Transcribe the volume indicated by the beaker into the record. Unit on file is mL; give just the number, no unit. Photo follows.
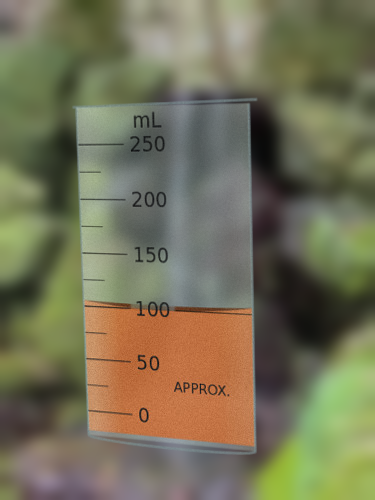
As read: 100
